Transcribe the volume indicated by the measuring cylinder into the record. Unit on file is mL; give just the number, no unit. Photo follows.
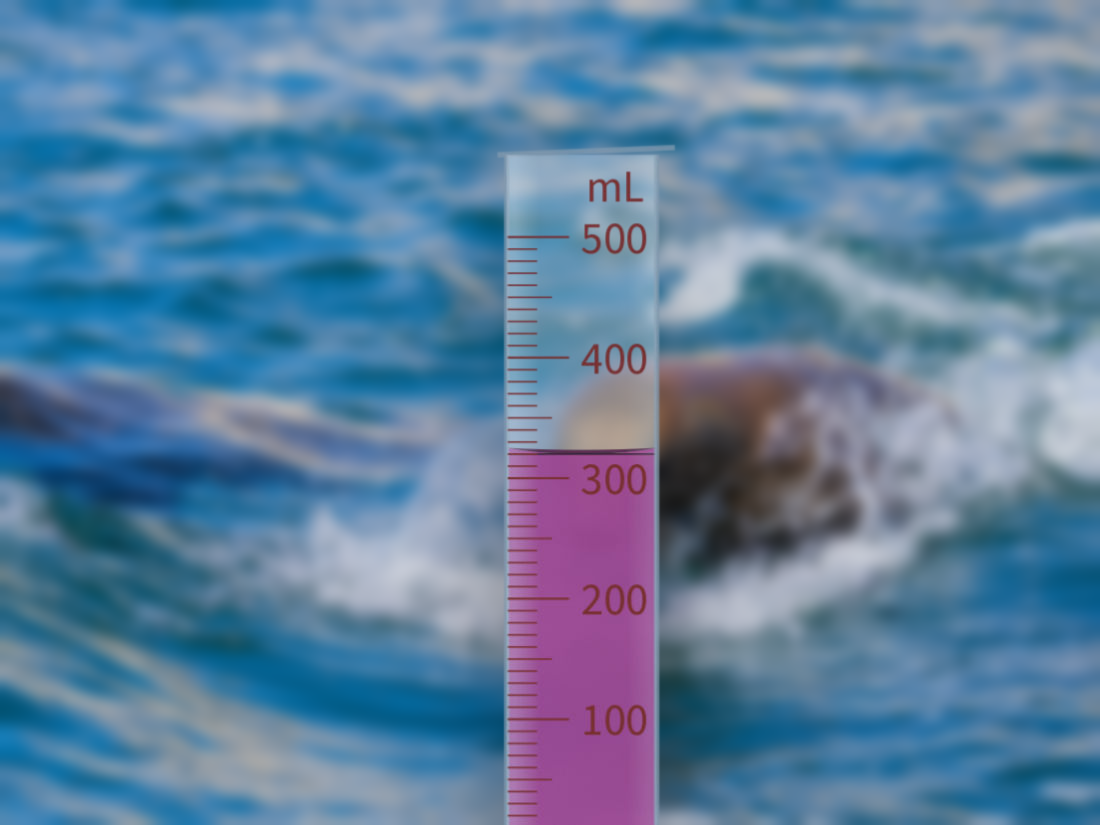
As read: 320
